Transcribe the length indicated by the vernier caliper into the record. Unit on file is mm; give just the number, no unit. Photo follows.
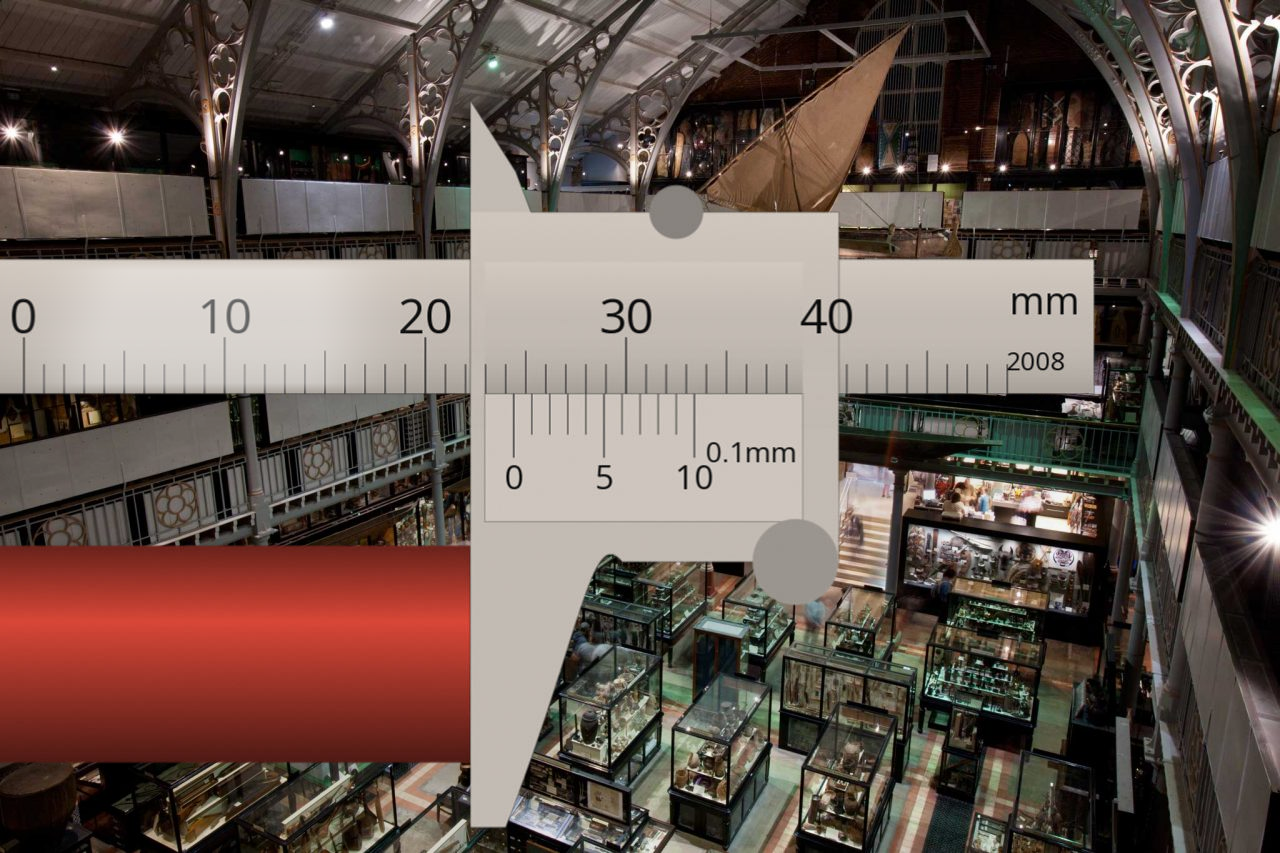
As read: 24.4
